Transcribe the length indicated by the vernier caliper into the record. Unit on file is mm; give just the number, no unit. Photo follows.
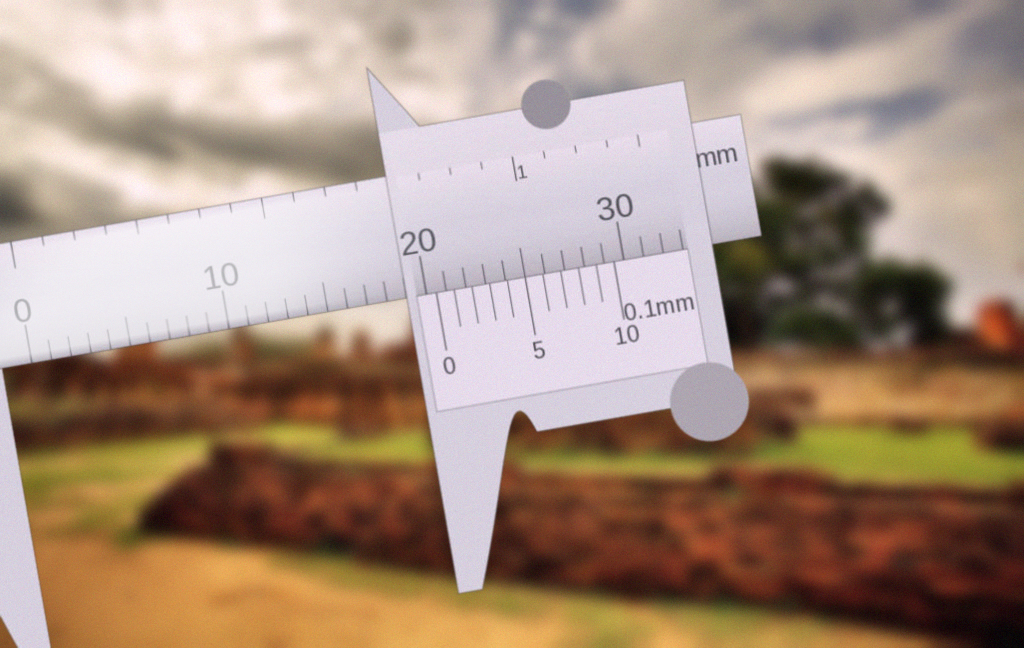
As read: 20.5
